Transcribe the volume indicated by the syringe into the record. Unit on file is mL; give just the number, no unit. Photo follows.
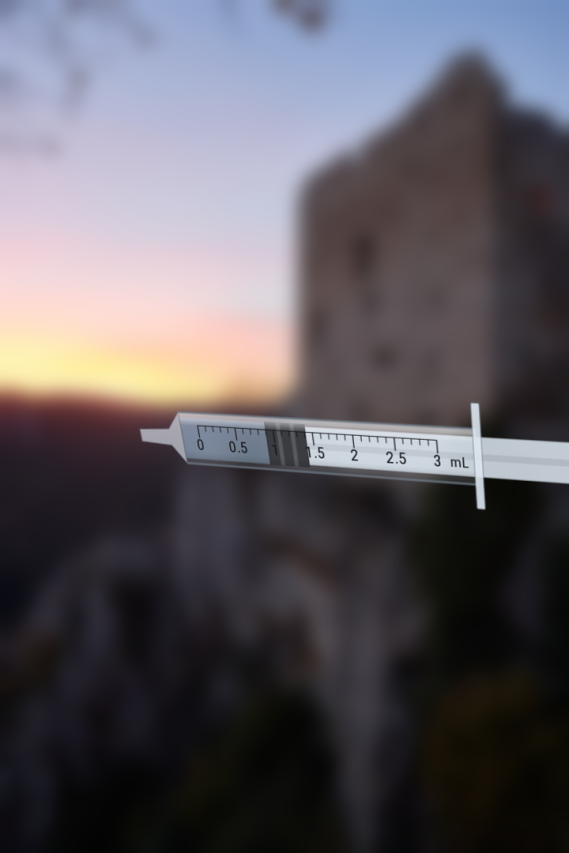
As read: 0.9
